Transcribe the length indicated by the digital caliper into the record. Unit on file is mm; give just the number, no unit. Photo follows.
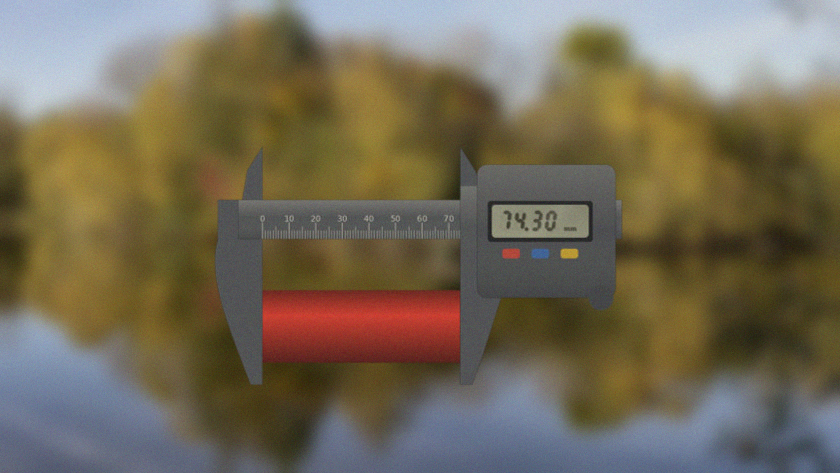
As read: 74.30
